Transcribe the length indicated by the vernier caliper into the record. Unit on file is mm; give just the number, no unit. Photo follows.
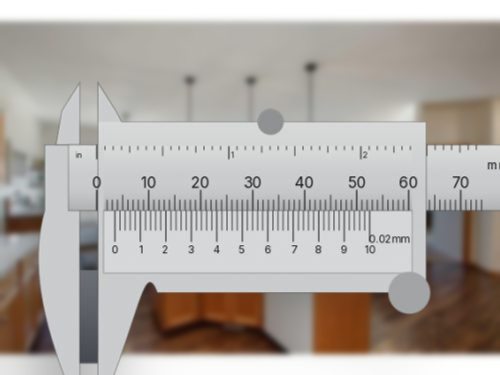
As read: 3.5
